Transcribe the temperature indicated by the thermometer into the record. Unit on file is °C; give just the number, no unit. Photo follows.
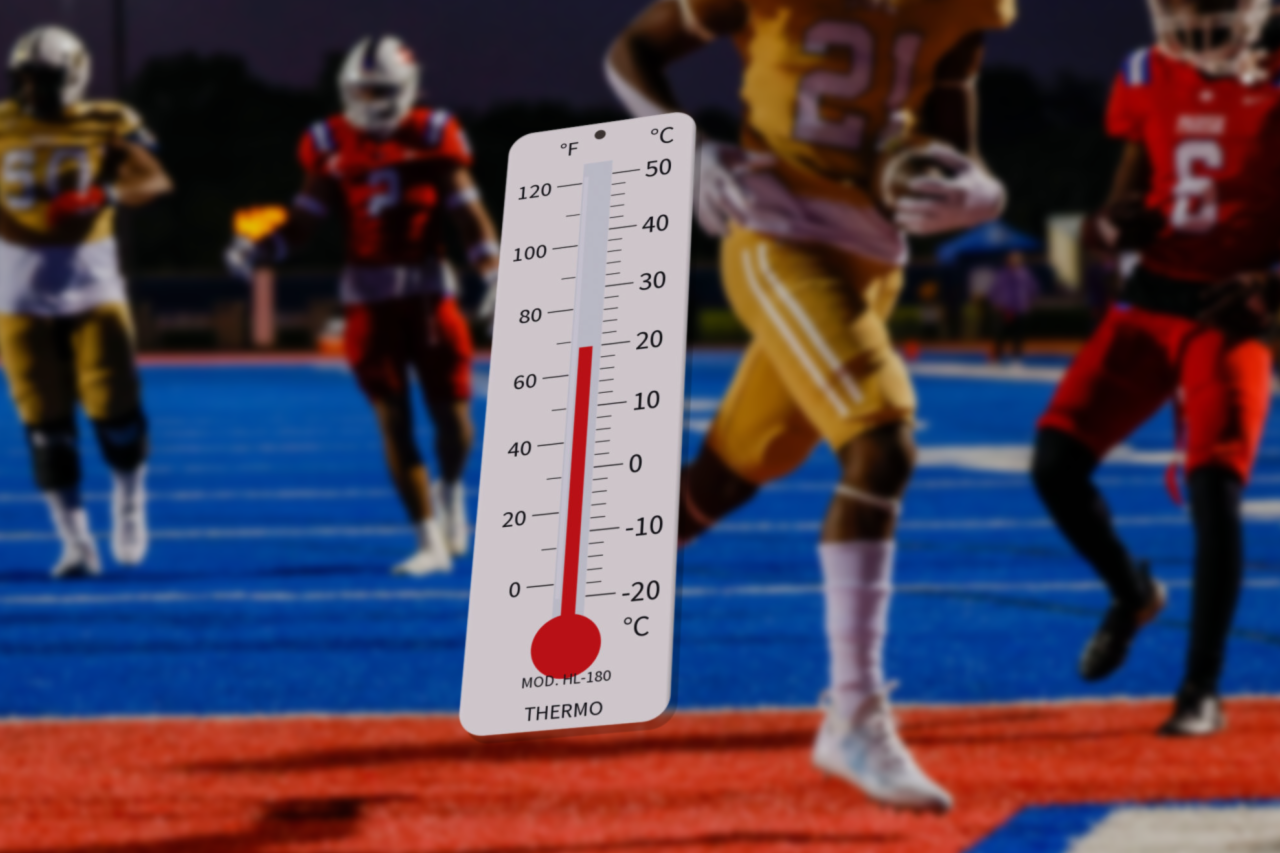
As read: 20
